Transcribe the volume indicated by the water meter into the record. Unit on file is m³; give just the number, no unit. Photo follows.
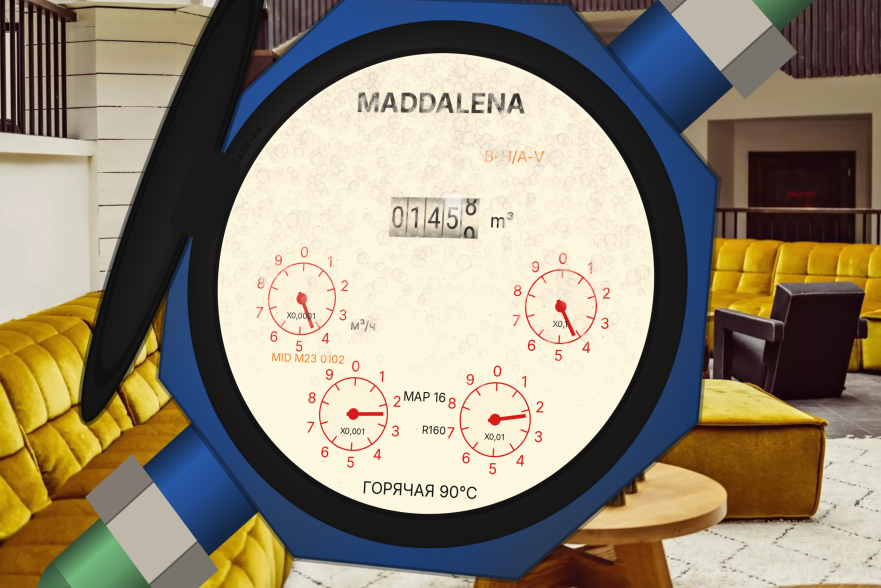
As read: 1458.4224
